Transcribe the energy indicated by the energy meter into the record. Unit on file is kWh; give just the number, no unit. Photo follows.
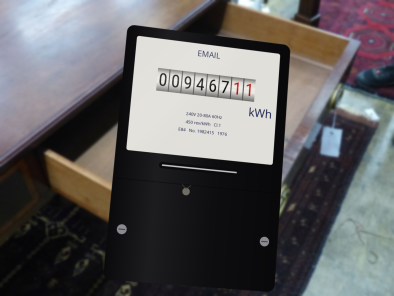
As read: 9467.11
